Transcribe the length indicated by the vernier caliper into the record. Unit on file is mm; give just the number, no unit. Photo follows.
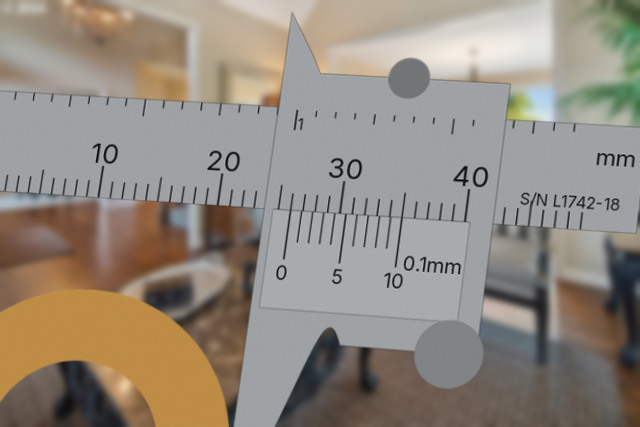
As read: 26.0
